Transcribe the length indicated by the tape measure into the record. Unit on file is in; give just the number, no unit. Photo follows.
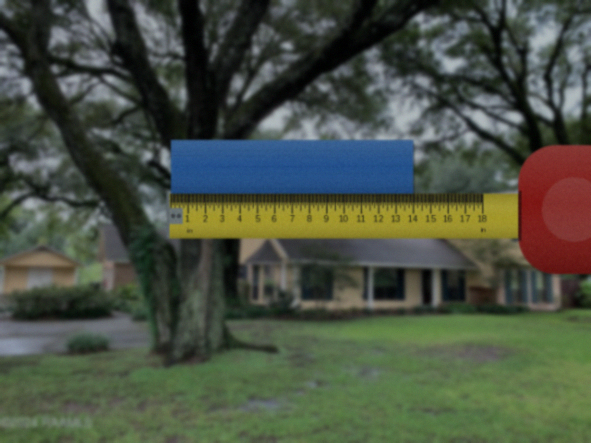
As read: 14
